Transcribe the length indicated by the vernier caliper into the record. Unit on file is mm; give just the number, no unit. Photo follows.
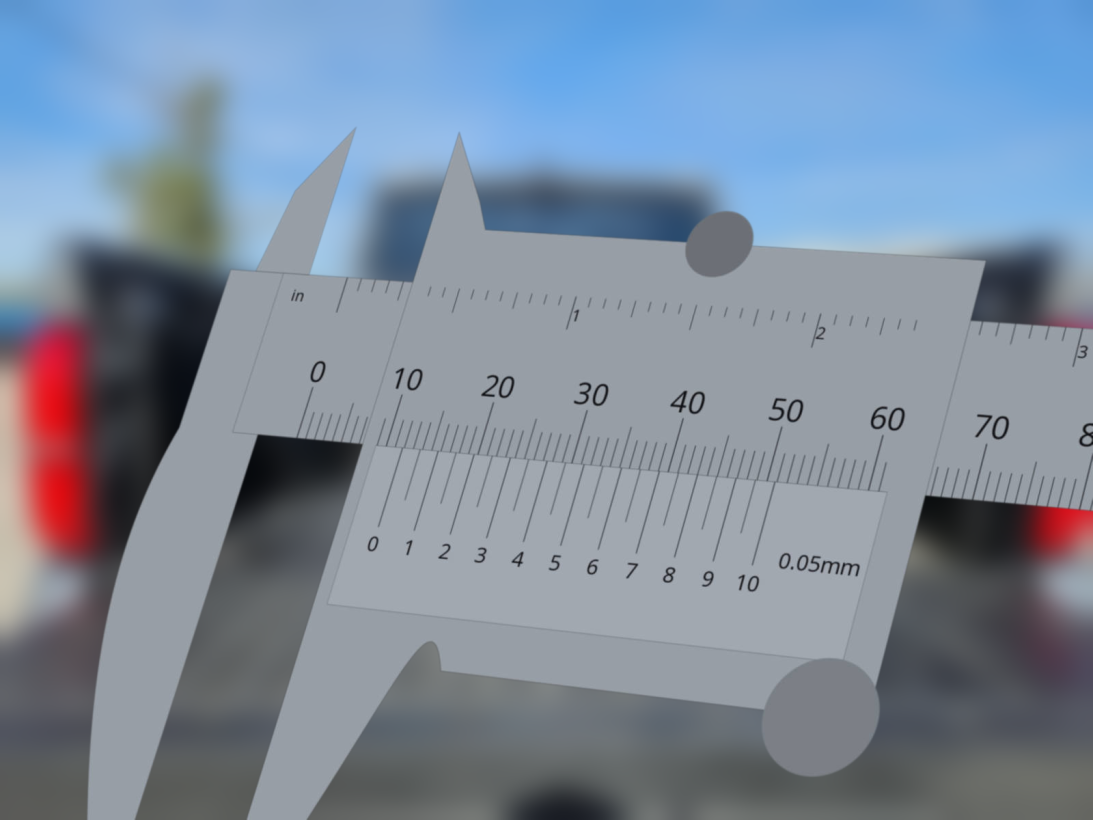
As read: 11.8
